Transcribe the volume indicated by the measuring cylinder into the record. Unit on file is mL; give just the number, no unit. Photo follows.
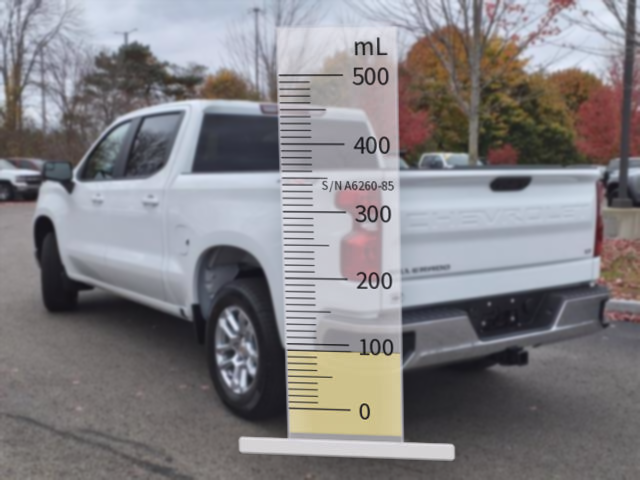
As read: 90
